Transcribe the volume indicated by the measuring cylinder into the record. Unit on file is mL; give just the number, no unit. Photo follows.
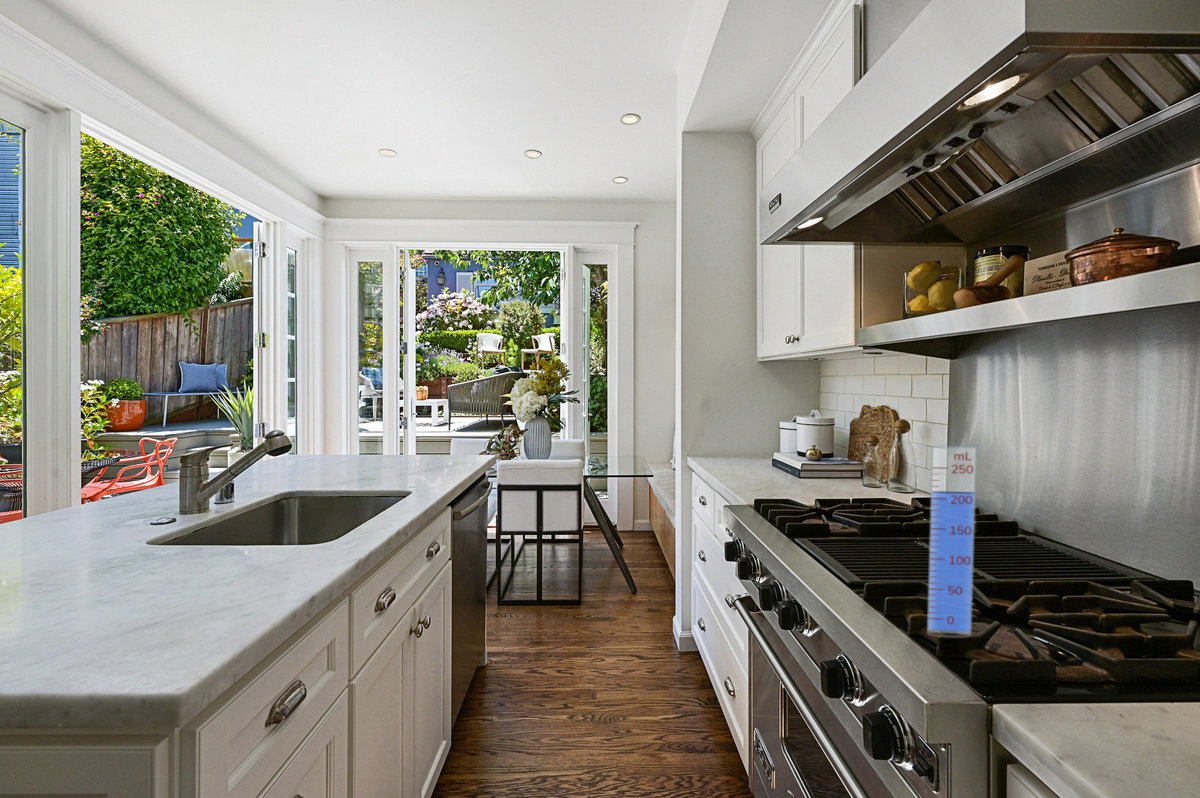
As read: 210
